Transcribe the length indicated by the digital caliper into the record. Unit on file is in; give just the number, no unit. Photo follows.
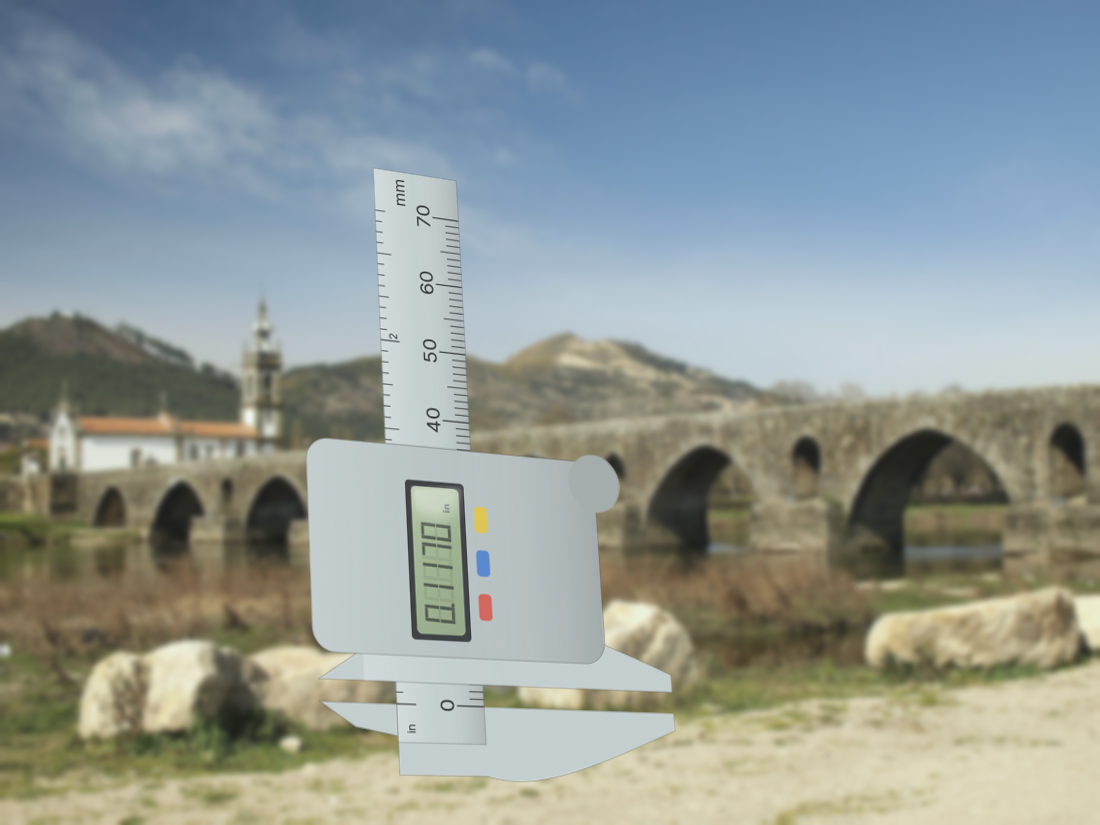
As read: 0.1170
